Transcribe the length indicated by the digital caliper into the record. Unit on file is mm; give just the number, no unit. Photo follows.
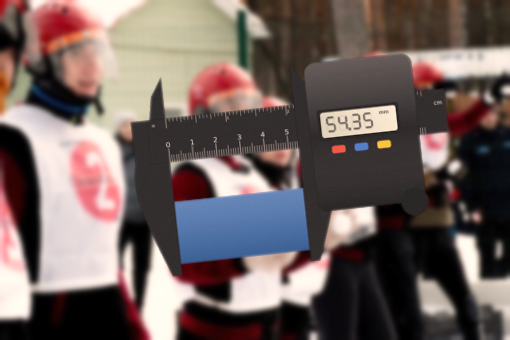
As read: 54.35
